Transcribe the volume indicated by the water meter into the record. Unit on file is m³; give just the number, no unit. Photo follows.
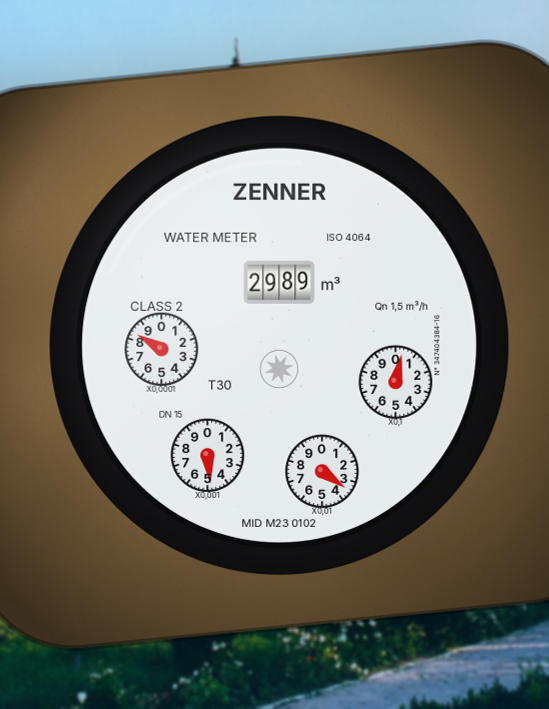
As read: 2989.0348
